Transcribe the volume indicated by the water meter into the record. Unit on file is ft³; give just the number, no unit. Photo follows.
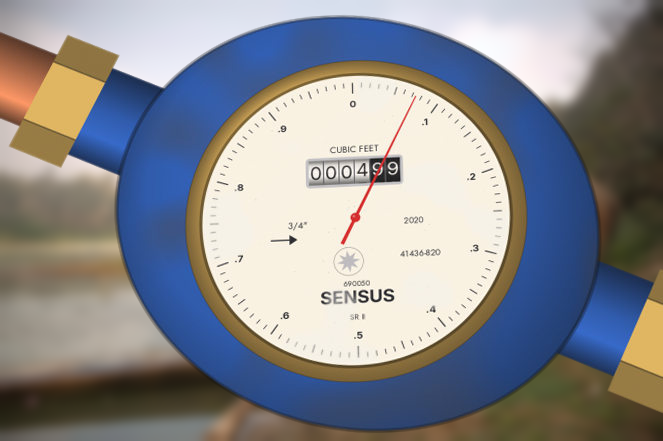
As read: 499.07
